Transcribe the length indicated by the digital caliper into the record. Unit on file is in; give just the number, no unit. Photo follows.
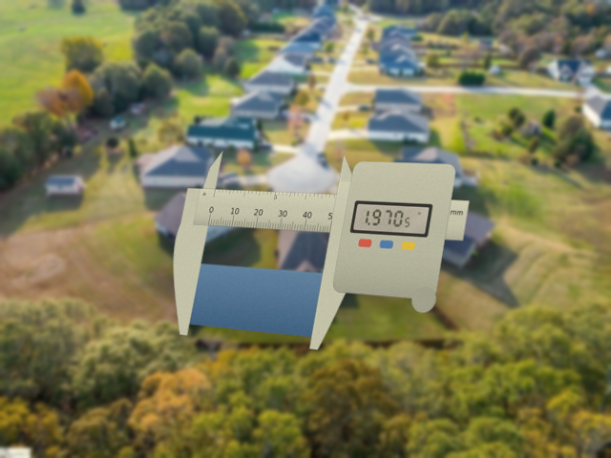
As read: 1.9705
